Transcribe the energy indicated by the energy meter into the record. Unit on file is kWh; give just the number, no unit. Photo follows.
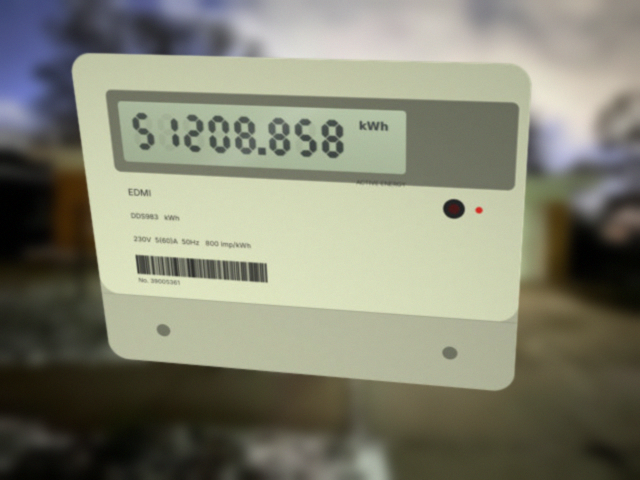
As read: 51208.858
